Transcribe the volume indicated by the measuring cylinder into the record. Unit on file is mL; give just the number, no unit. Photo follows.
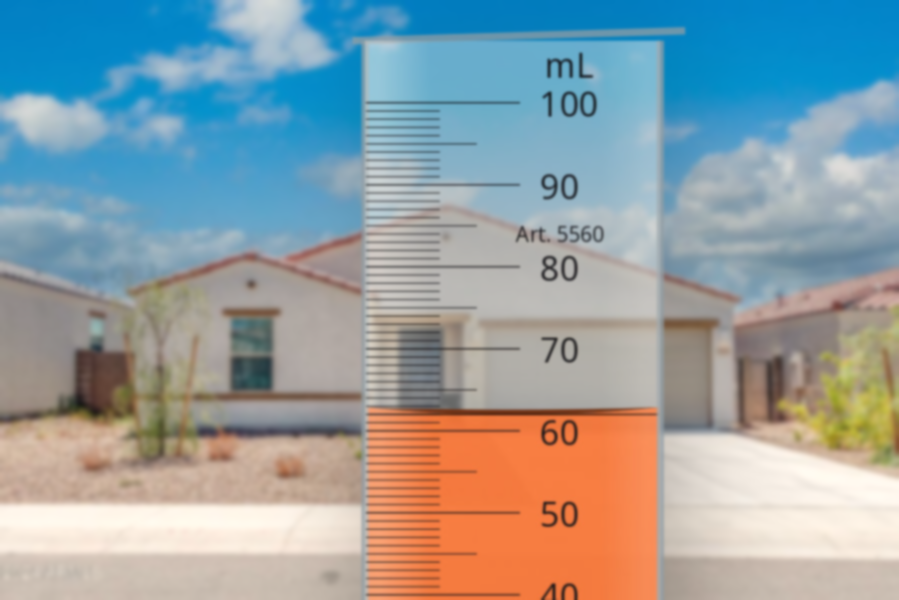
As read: 62
